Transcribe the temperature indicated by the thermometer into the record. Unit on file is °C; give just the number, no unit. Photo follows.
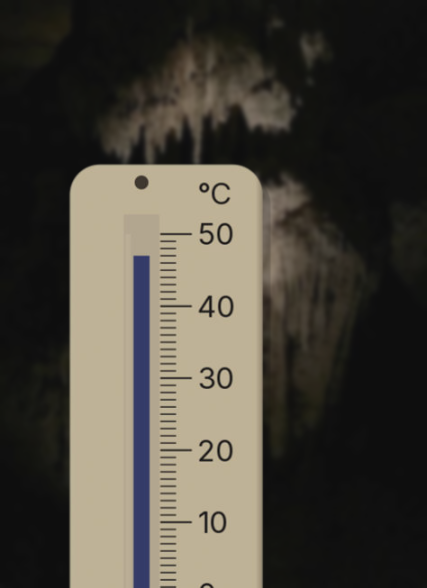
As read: 47
